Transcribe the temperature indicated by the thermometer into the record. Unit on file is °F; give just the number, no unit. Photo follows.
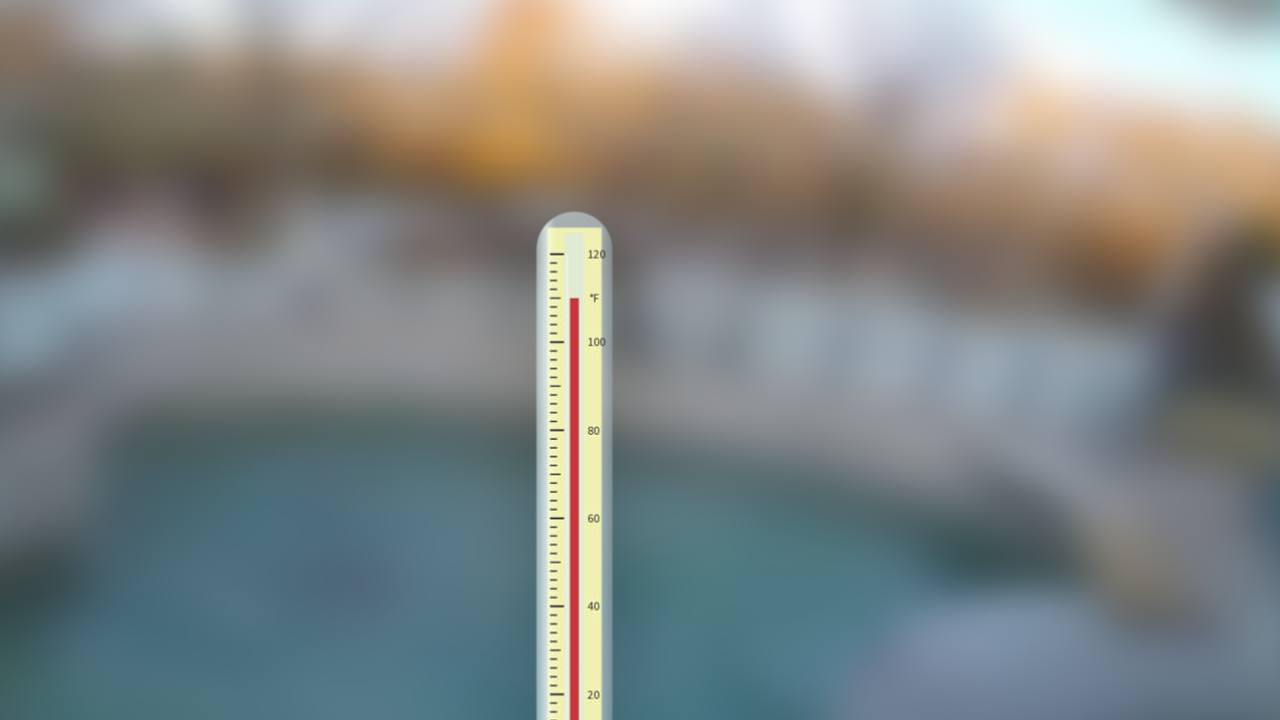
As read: 110
